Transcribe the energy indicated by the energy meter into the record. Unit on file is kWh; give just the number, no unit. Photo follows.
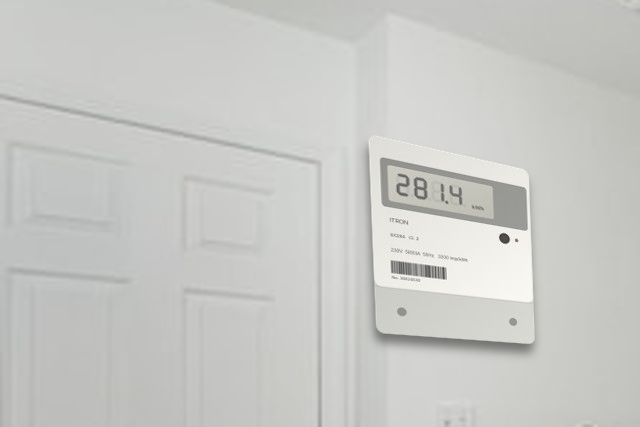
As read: 281.4
